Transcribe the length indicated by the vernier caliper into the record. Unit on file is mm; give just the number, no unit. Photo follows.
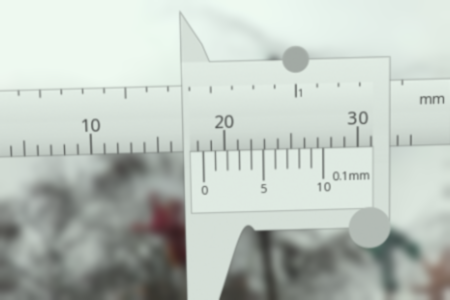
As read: 18.4
